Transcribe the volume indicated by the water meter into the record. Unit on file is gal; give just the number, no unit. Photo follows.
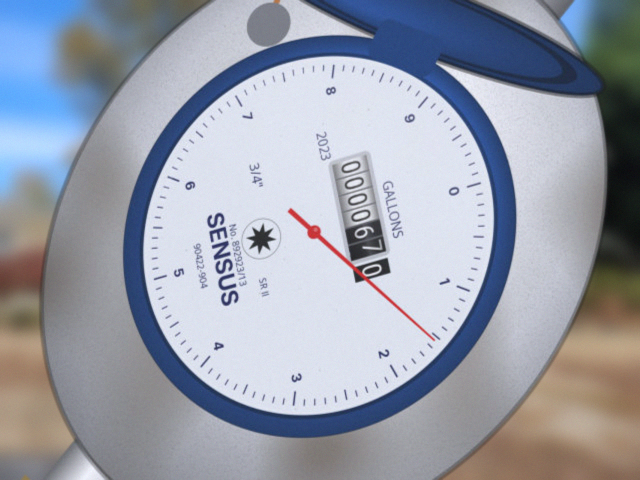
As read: 671.5
